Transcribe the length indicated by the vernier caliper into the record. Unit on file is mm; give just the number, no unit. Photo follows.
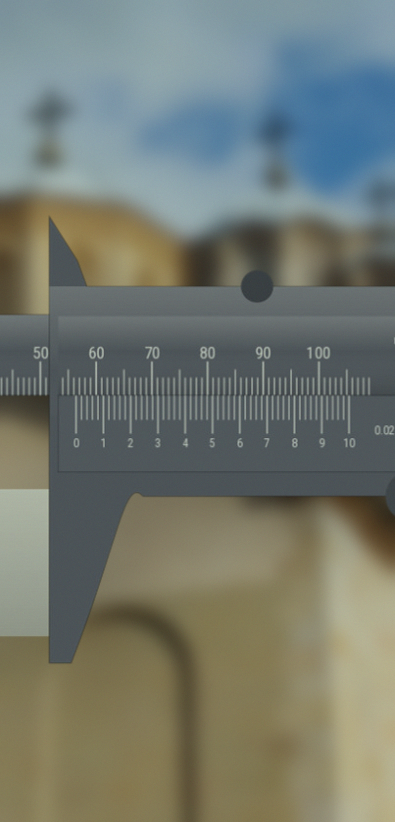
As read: 56.4
